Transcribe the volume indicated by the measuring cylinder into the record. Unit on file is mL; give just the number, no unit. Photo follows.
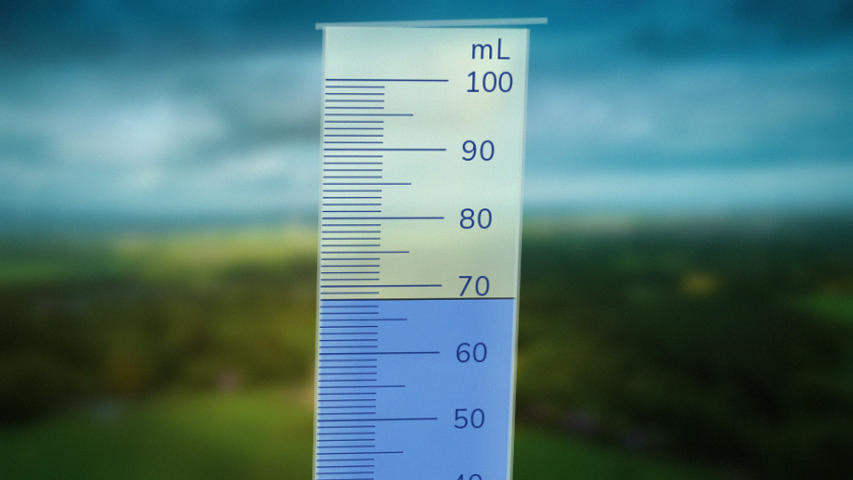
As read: 68
